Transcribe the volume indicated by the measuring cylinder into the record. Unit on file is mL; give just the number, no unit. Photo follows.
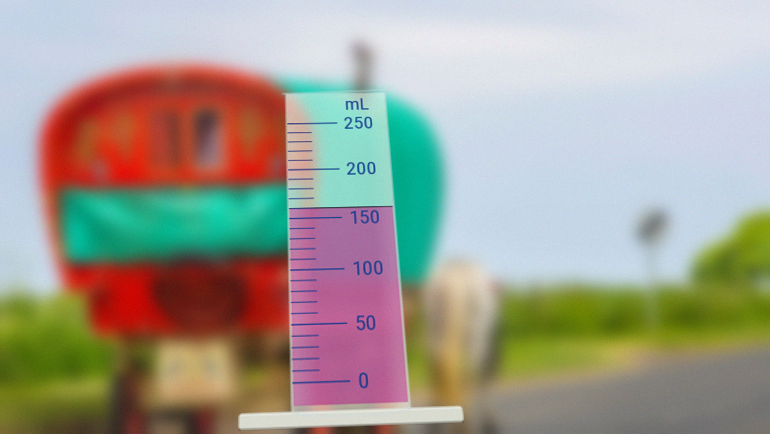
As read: 160
